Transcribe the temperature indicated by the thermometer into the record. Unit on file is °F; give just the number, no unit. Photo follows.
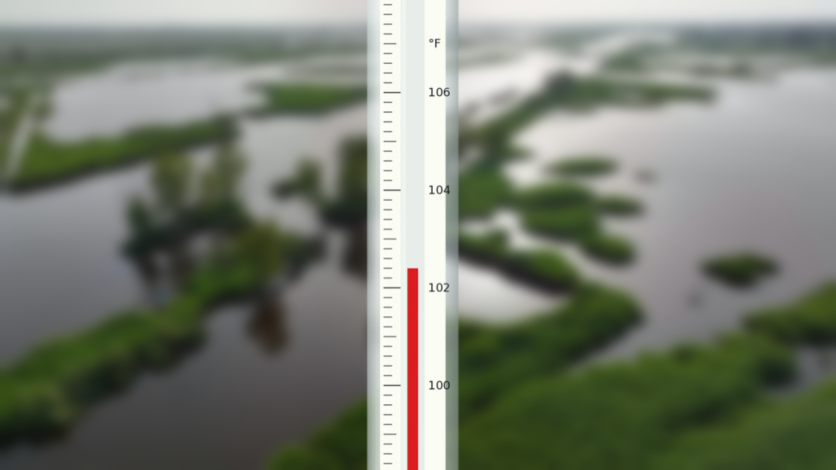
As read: 102.4
